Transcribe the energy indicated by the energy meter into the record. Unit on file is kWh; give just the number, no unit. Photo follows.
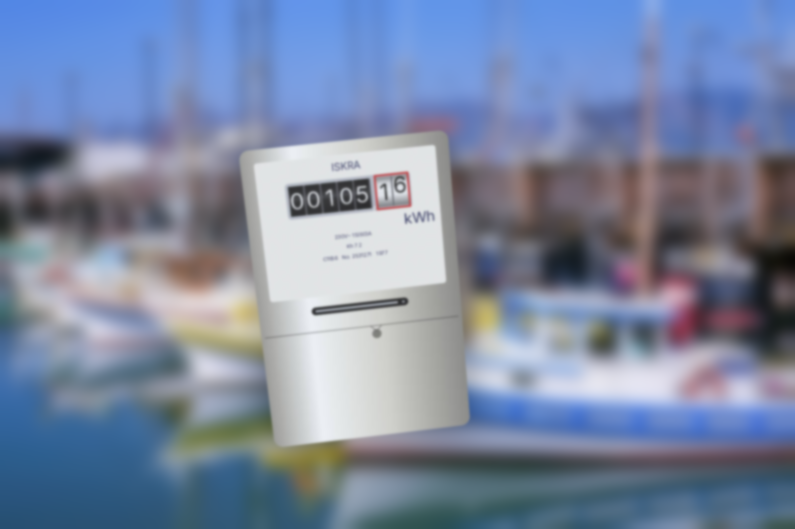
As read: 105.16
